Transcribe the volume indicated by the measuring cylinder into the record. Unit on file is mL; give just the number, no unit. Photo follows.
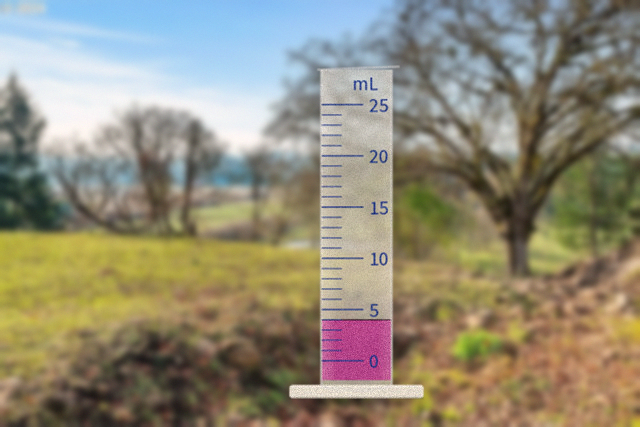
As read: 4
